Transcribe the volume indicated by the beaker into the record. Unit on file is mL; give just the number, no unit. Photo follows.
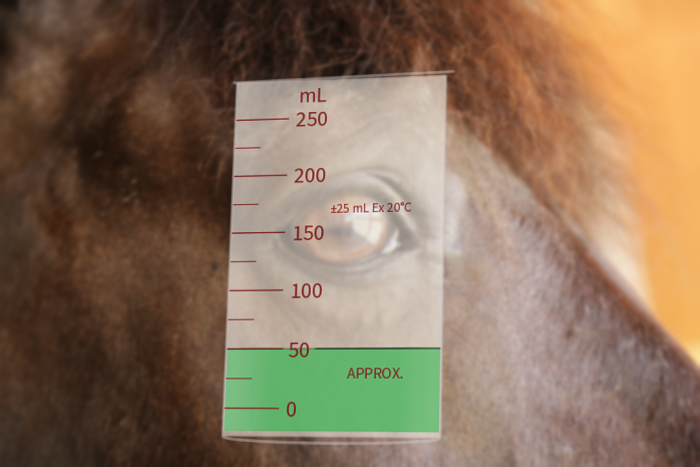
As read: 50
